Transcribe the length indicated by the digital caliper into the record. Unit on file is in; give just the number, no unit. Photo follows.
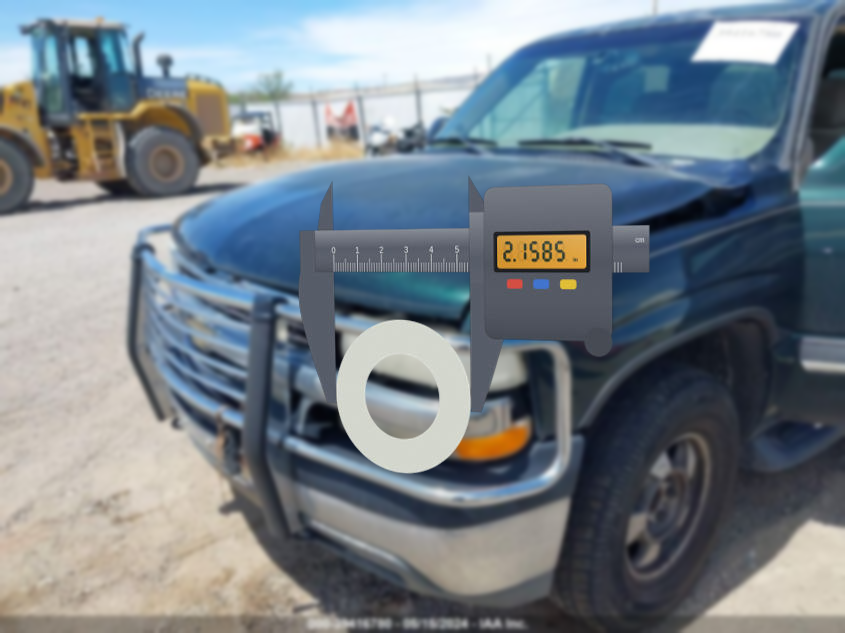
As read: 2.1585
